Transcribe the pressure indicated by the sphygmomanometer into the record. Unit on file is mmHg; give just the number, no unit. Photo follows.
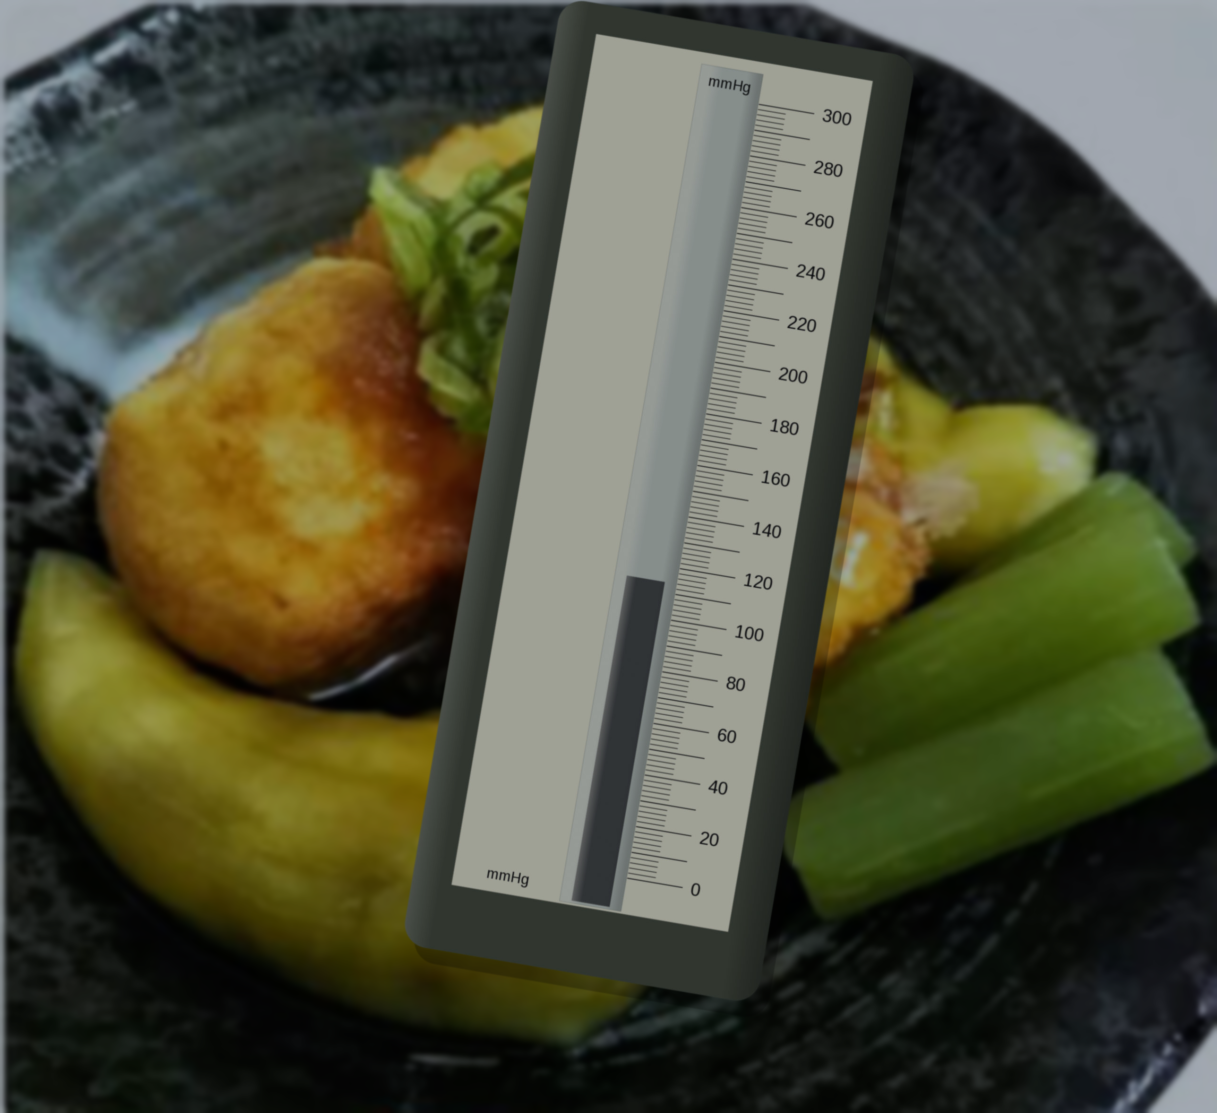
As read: 114
